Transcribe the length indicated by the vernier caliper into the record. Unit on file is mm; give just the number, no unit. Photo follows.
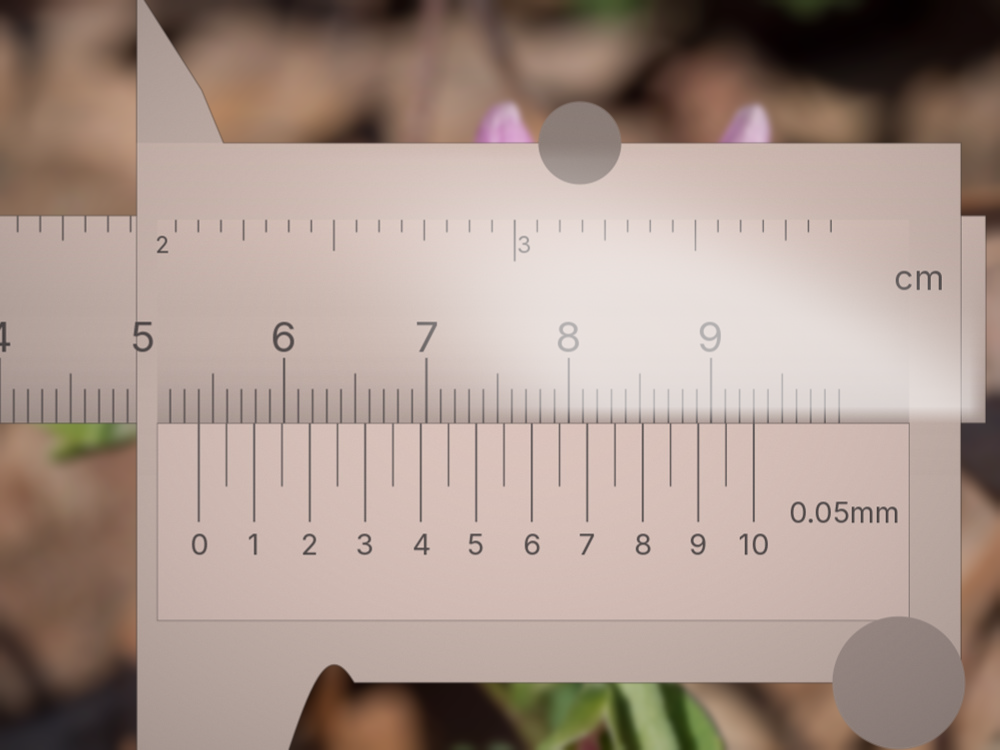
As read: 54.0
